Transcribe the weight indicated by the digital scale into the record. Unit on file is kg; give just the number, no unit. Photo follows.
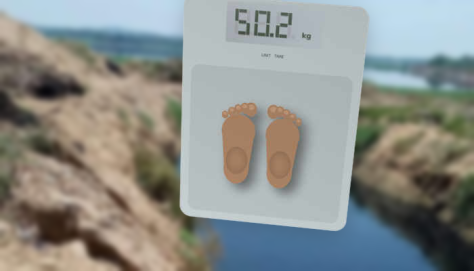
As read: 50.2
